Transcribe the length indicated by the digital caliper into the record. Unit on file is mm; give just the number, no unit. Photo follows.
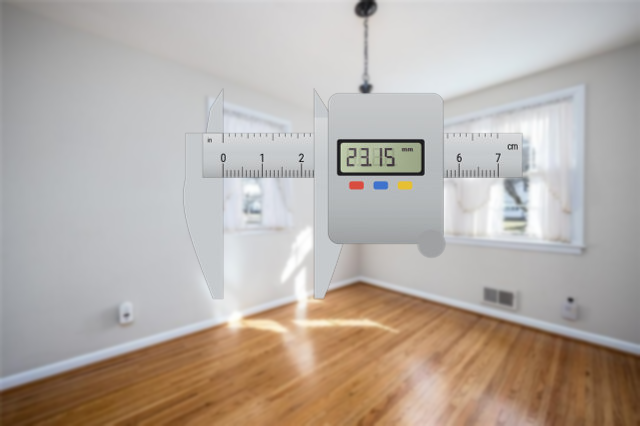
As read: 23.15
